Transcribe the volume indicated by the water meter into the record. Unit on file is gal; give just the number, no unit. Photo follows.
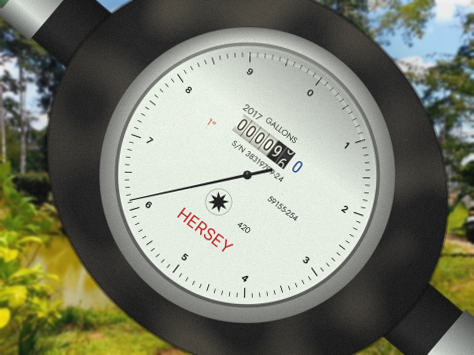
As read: 956.1
